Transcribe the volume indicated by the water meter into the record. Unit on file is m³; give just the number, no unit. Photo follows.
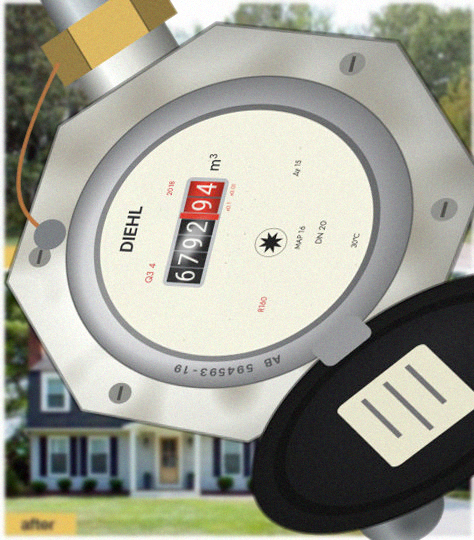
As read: 6792.94
